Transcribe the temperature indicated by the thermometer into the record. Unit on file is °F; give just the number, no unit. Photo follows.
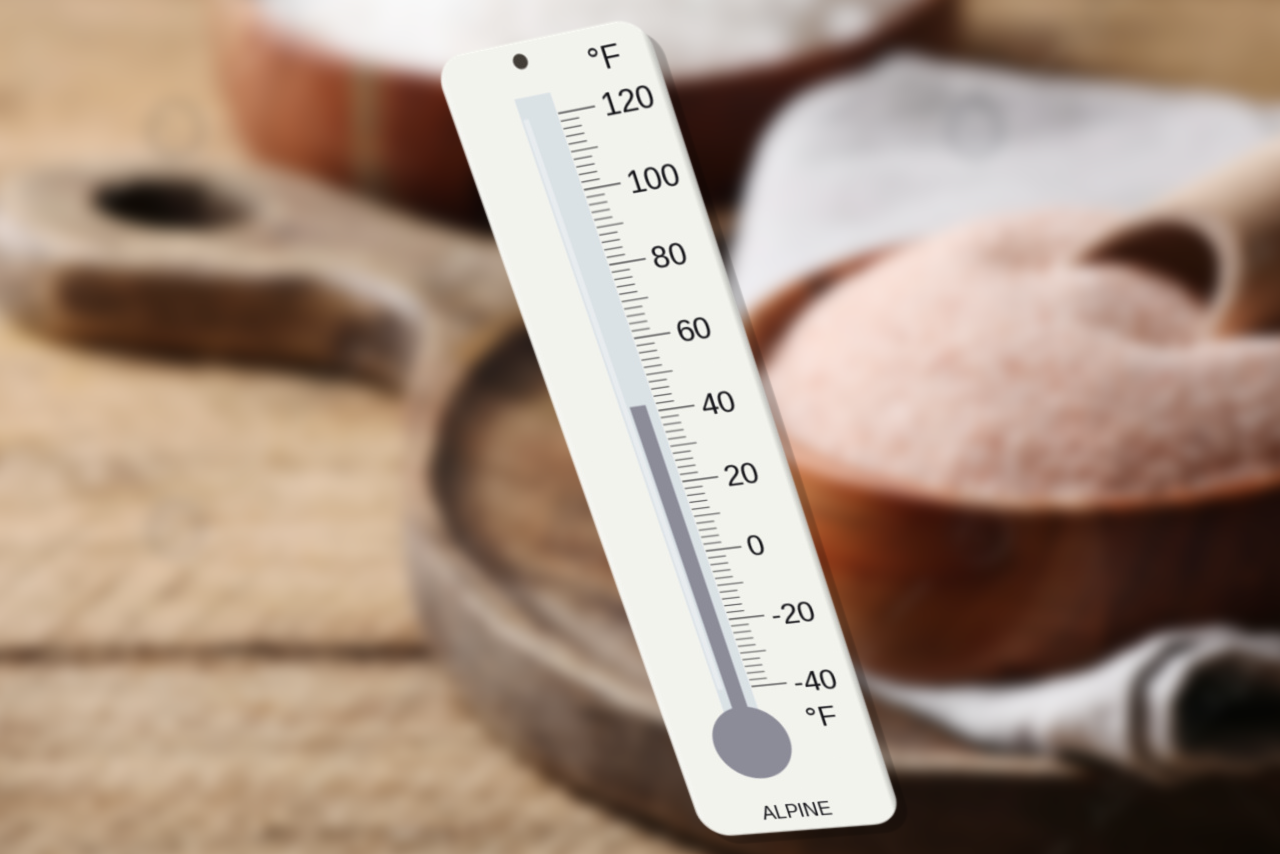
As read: 42
